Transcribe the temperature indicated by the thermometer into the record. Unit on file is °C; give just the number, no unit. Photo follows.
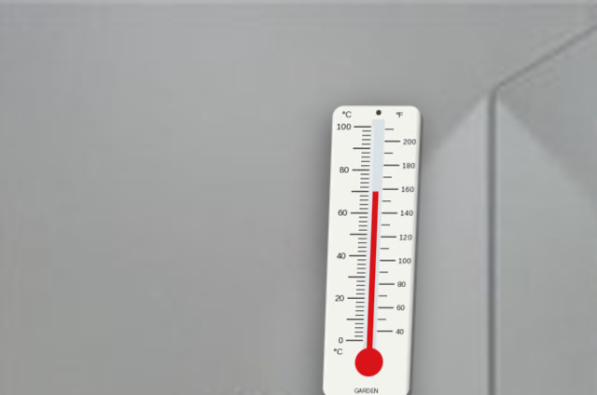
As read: 70
